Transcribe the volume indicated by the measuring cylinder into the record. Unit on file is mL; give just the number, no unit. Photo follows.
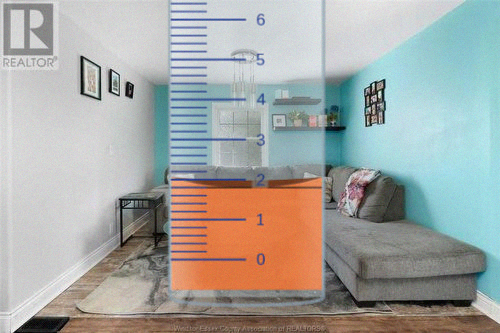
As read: 1.8
